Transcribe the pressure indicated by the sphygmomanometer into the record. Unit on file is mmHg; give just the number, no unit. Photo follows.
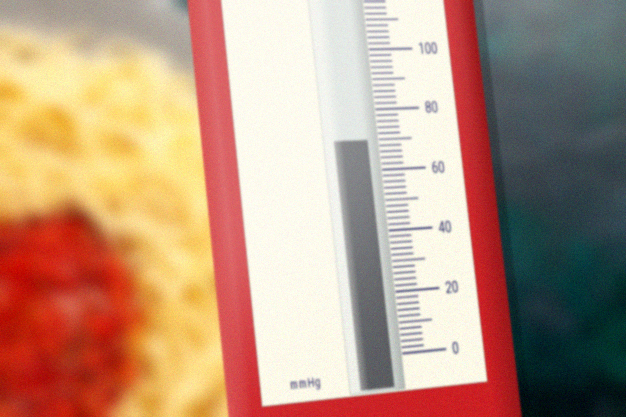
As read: 70
